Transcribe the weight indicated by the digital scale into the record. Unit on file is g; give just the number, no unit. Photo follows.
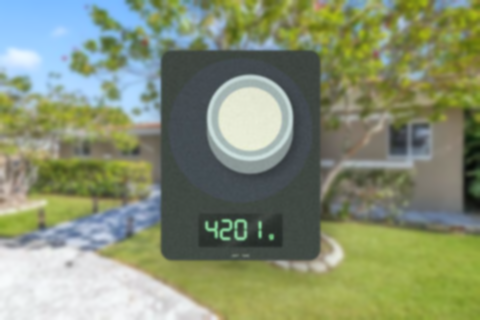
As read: 4201
